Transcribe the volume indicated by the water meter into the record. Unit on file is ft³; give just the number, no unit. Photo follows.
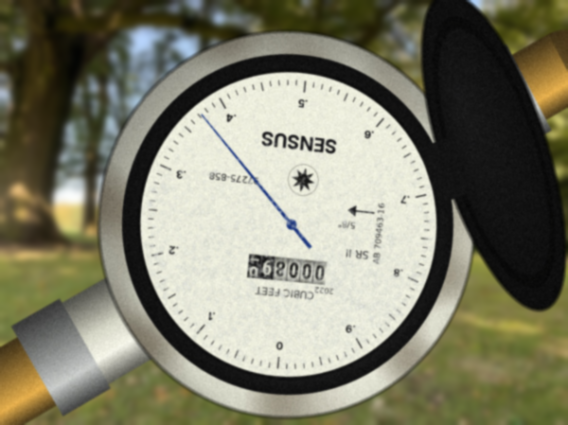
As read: 896.37
